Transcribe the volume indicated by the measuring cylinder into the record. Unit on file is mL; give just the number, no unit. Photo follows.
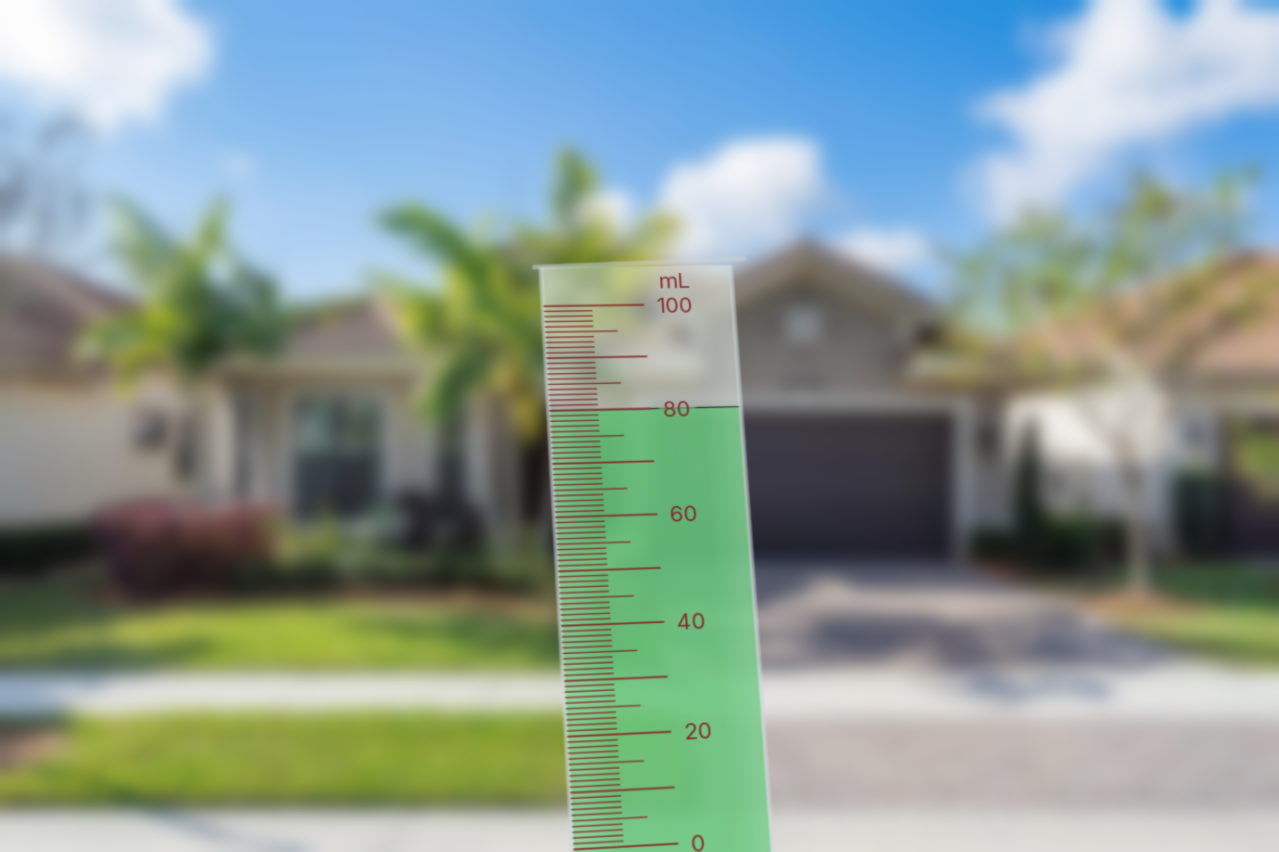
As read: 80
